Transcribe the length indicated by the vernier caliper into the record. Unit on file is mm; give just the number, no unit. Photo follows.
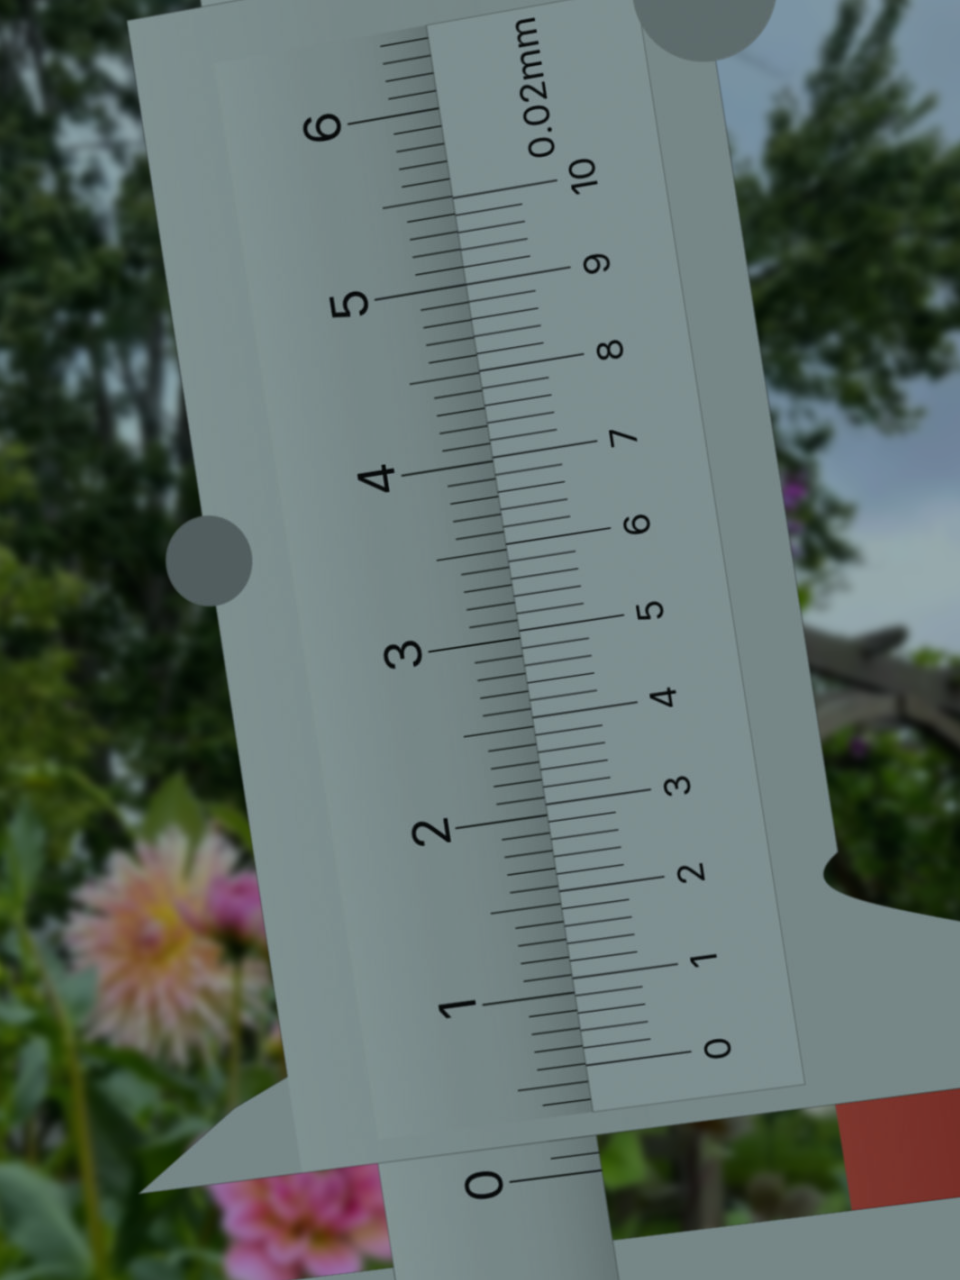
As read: 5.9
